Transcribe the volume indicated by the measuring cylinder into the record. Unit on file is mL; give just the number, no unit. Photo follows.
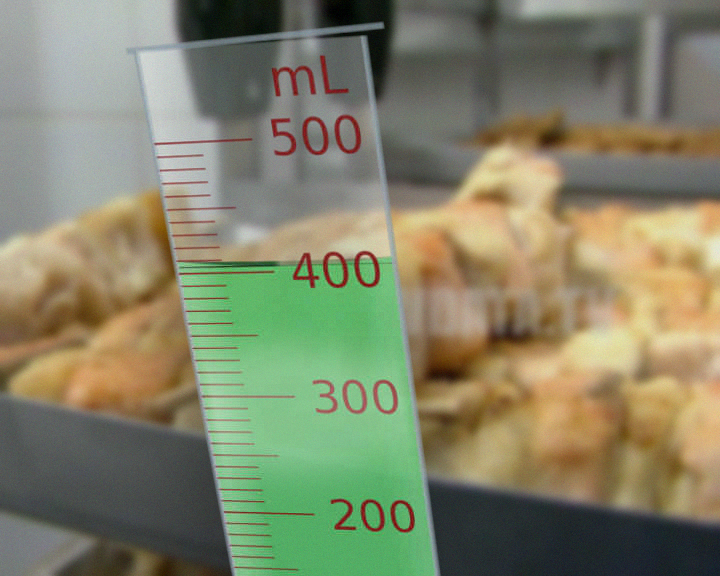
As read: 405
